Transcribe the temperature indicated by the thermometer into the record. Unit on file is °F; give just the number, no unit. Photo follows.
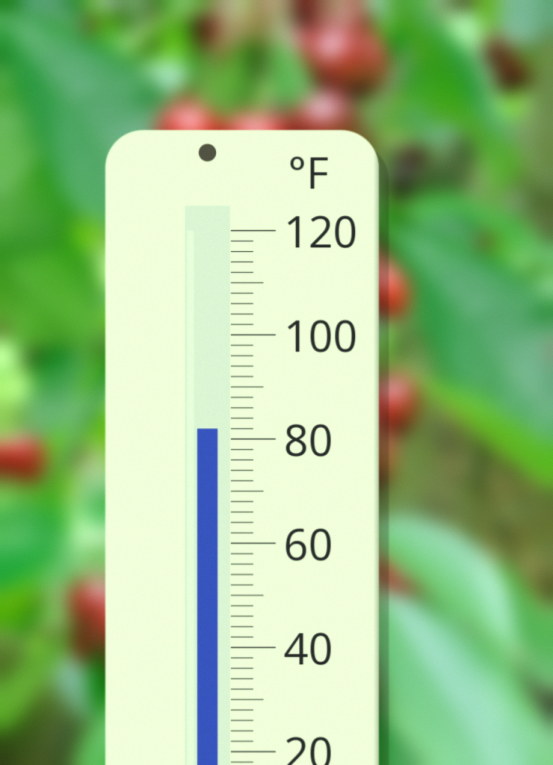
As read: 82
